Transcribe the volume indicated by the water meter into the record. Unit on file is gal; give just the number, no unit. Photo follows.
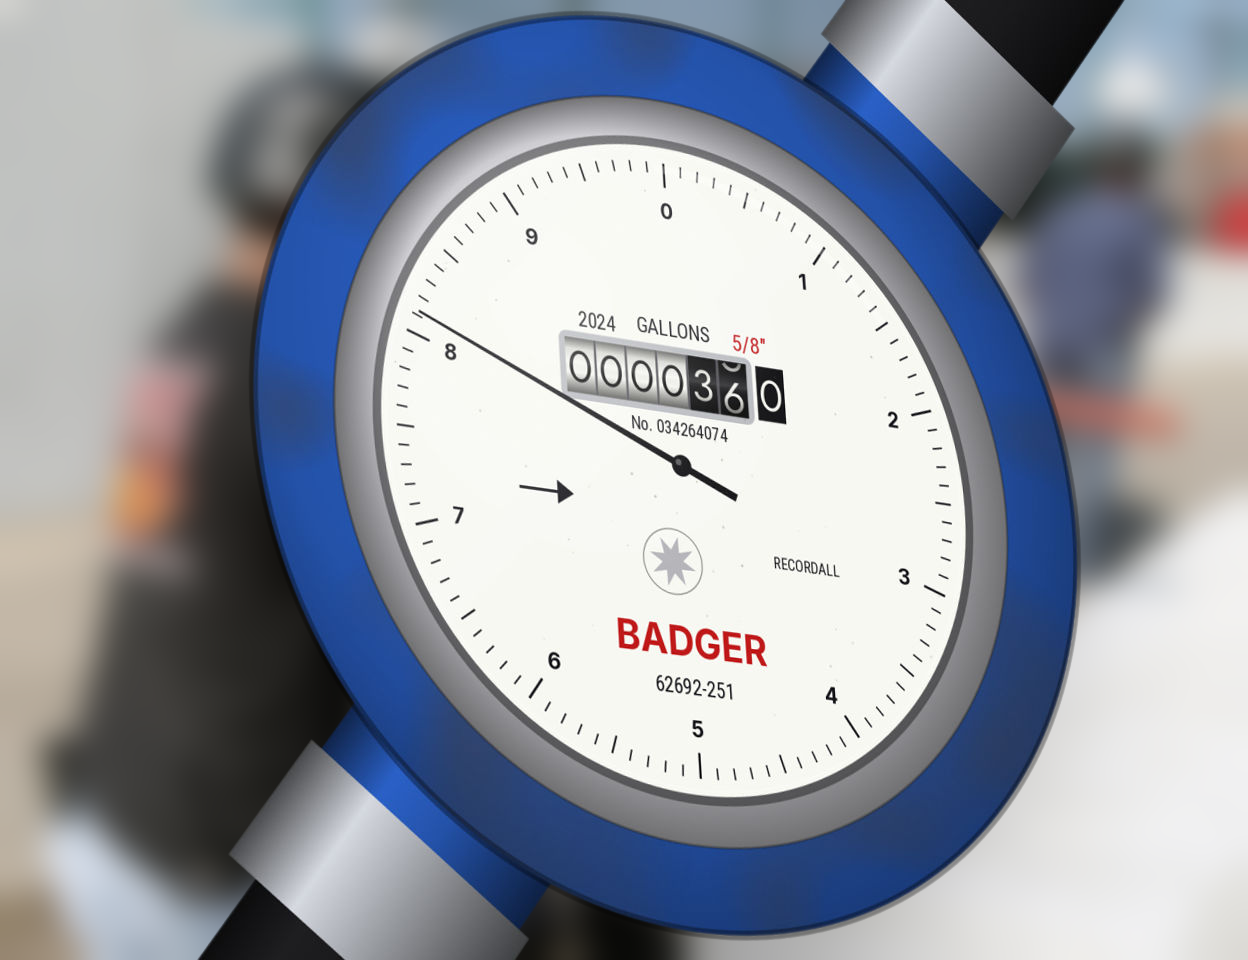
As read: 358.1
